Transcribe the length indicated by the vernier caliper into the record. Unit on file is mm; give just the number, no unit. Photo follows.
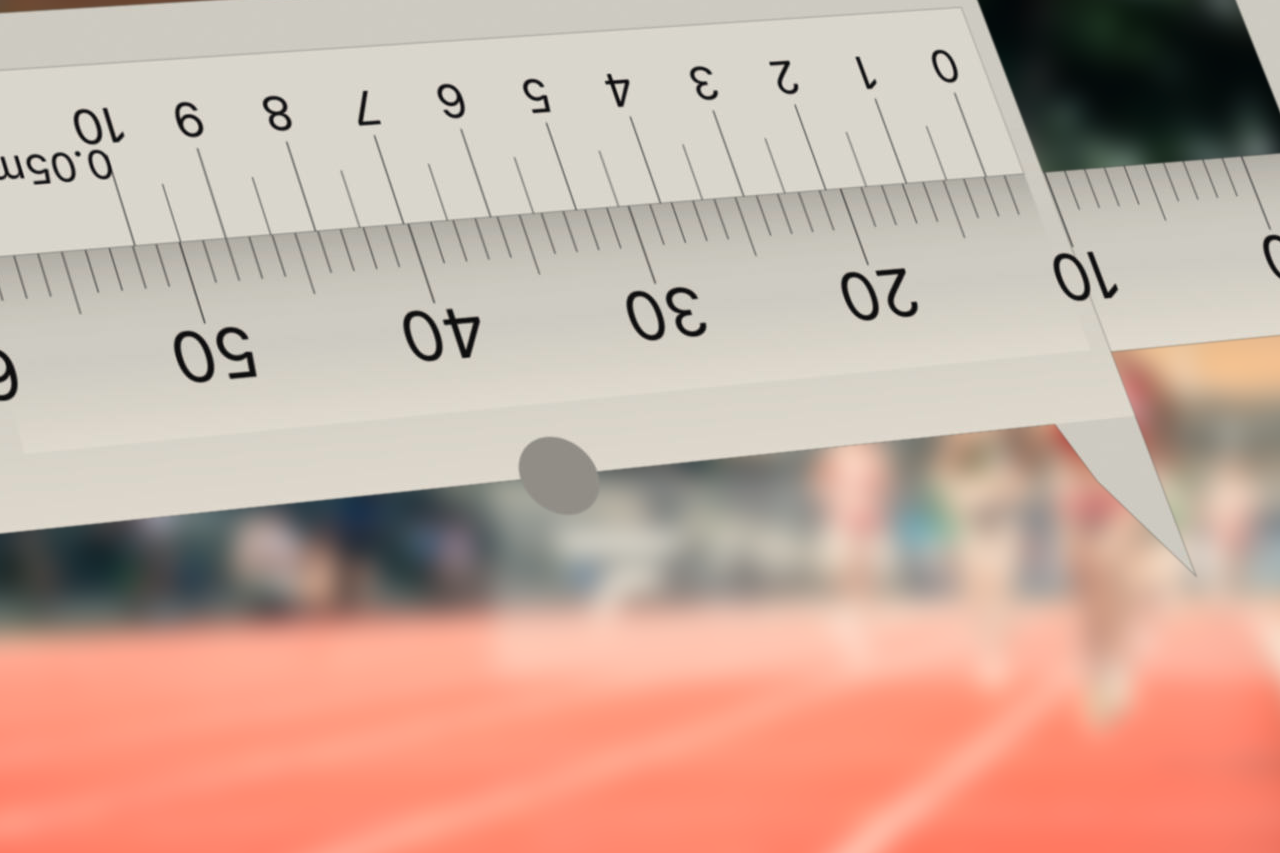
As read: 12.9
